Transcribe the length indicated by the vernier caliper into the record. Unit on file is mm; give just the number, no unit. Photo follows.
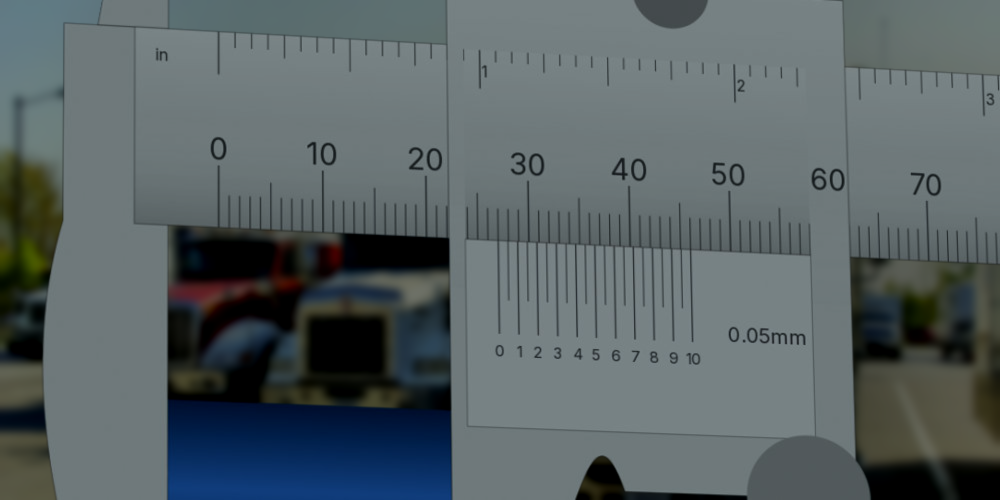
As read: 27.0
